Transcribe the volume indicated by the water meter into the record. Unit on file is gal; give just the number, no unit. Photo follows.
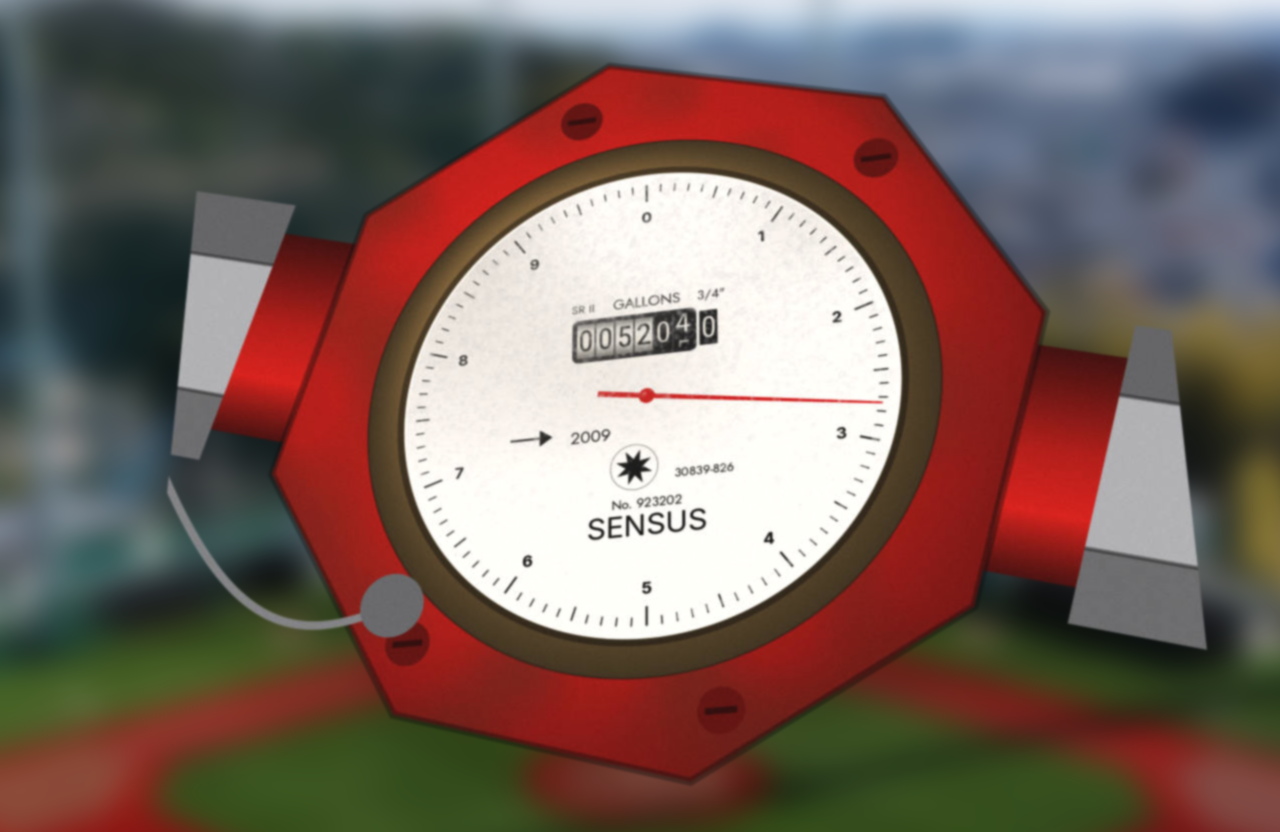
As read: 52042.7
